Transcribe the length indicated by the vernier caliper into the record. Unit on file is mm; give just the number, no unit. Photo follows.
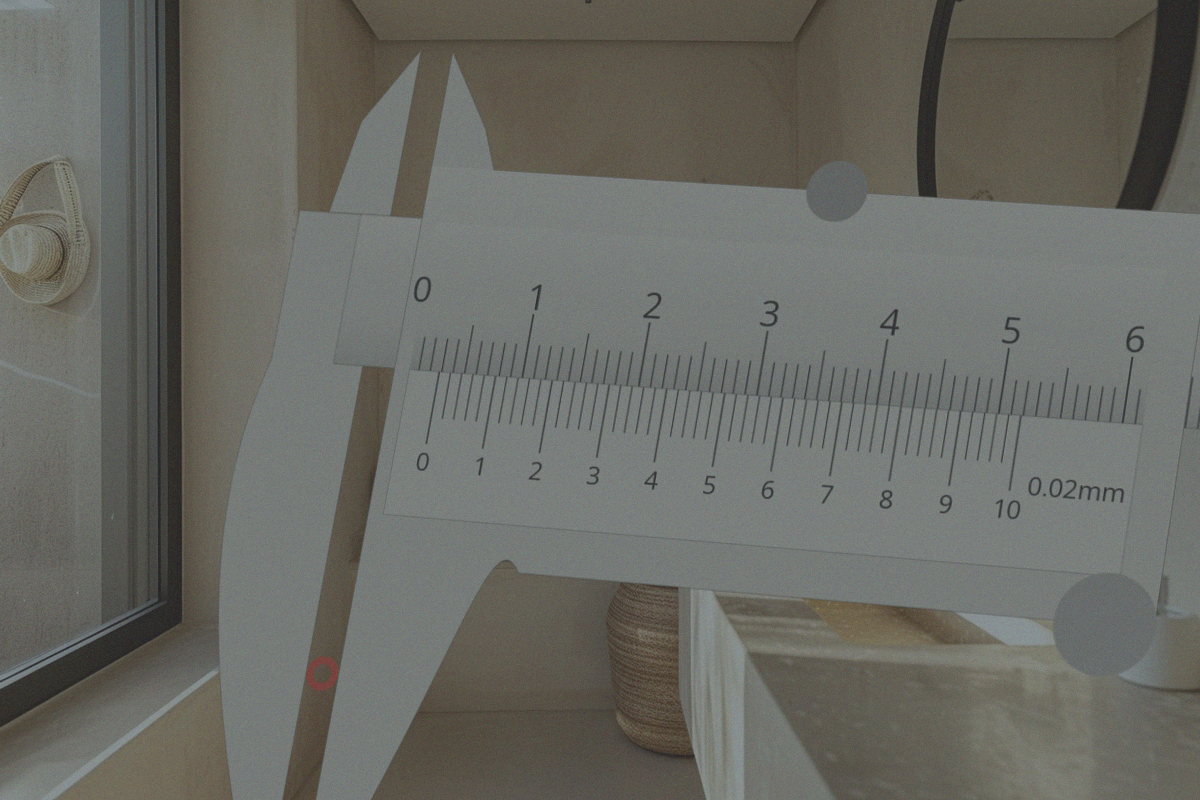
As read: 2.8
